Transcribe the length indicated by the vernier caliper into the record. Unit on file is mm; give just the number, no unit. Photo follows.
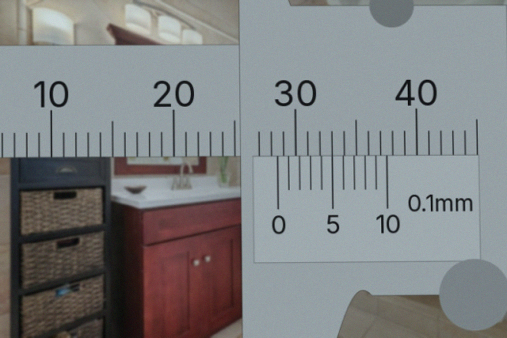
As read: 28.5
